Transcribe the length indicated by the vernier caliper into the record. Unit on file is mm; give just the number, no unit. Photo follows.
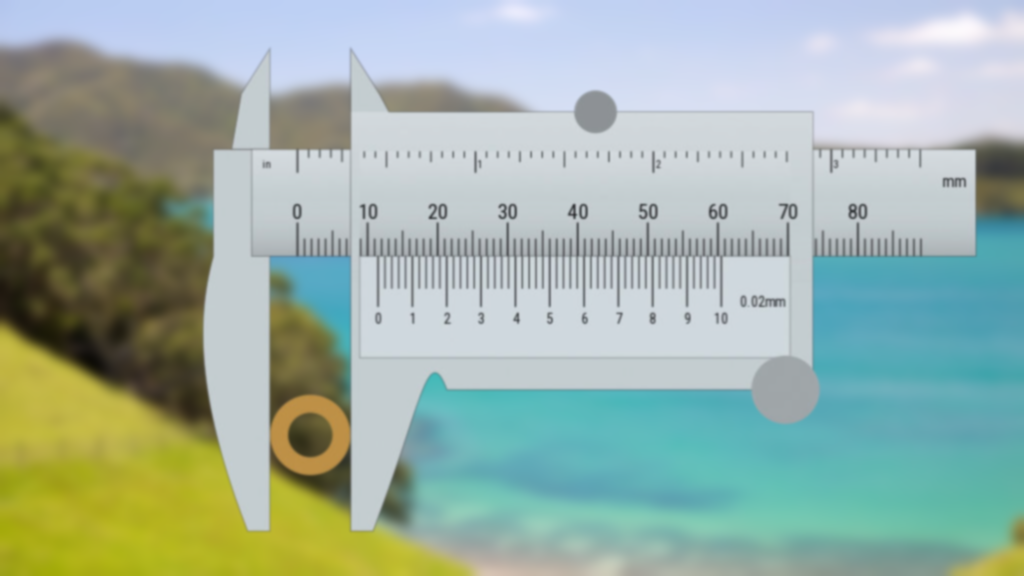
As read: 11.5
